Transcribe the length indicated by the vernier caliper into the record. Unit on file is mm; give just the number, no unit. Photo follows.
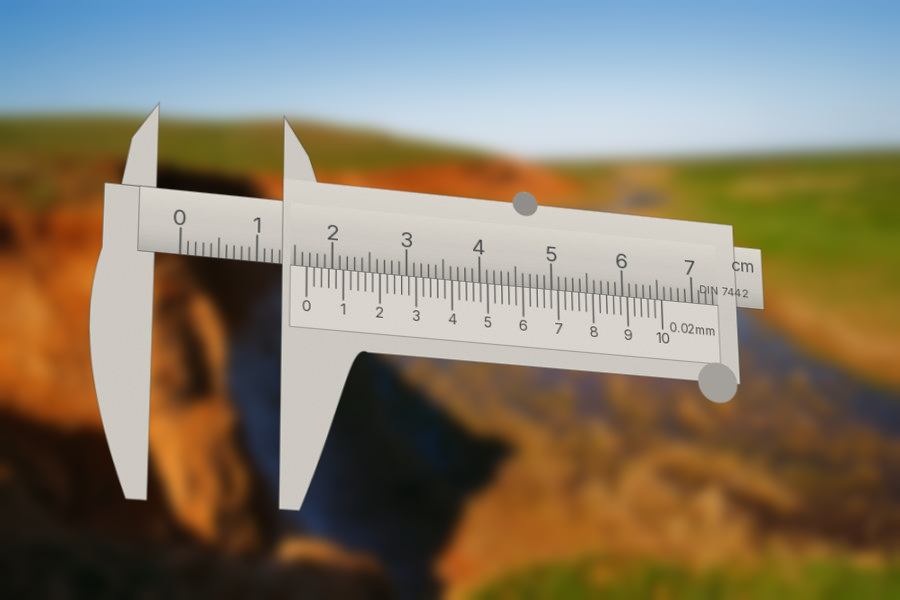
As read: 16.6
